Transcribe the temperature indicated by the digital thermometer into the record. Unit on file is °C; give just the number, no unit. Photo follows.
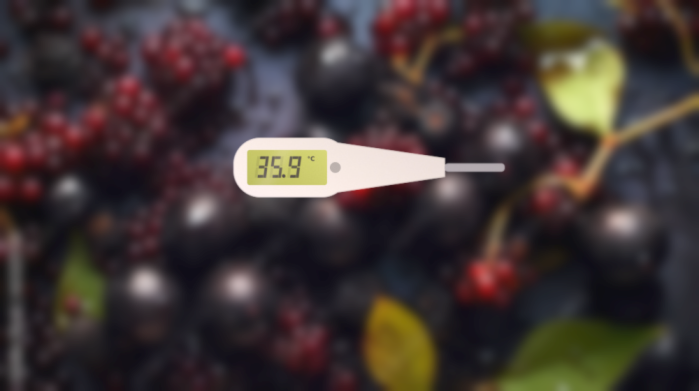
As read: 35.9
